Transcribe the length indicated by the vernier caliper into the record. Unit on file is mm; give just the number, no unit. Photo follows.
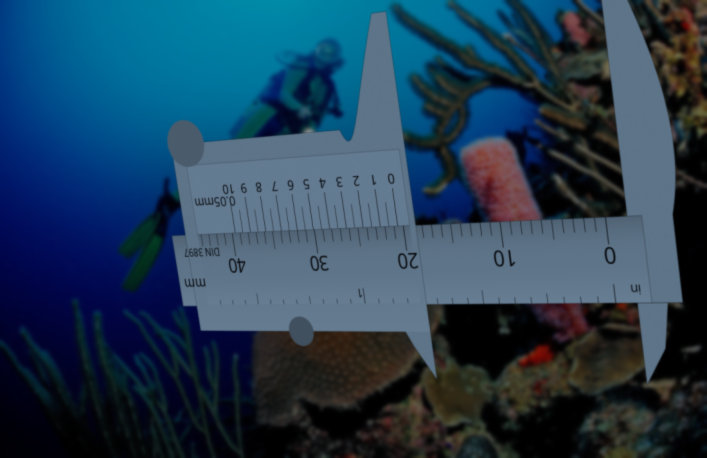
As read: 20.6
